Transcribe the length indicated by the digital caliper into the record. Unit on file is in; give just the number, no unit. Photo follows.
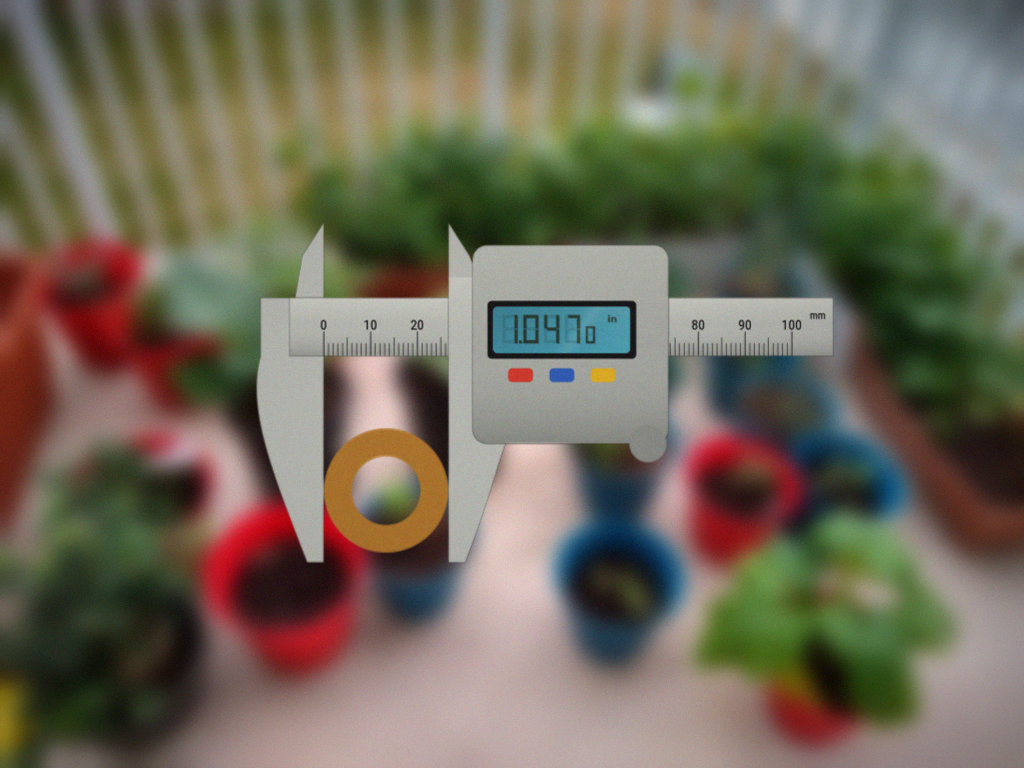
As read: 1.0470
